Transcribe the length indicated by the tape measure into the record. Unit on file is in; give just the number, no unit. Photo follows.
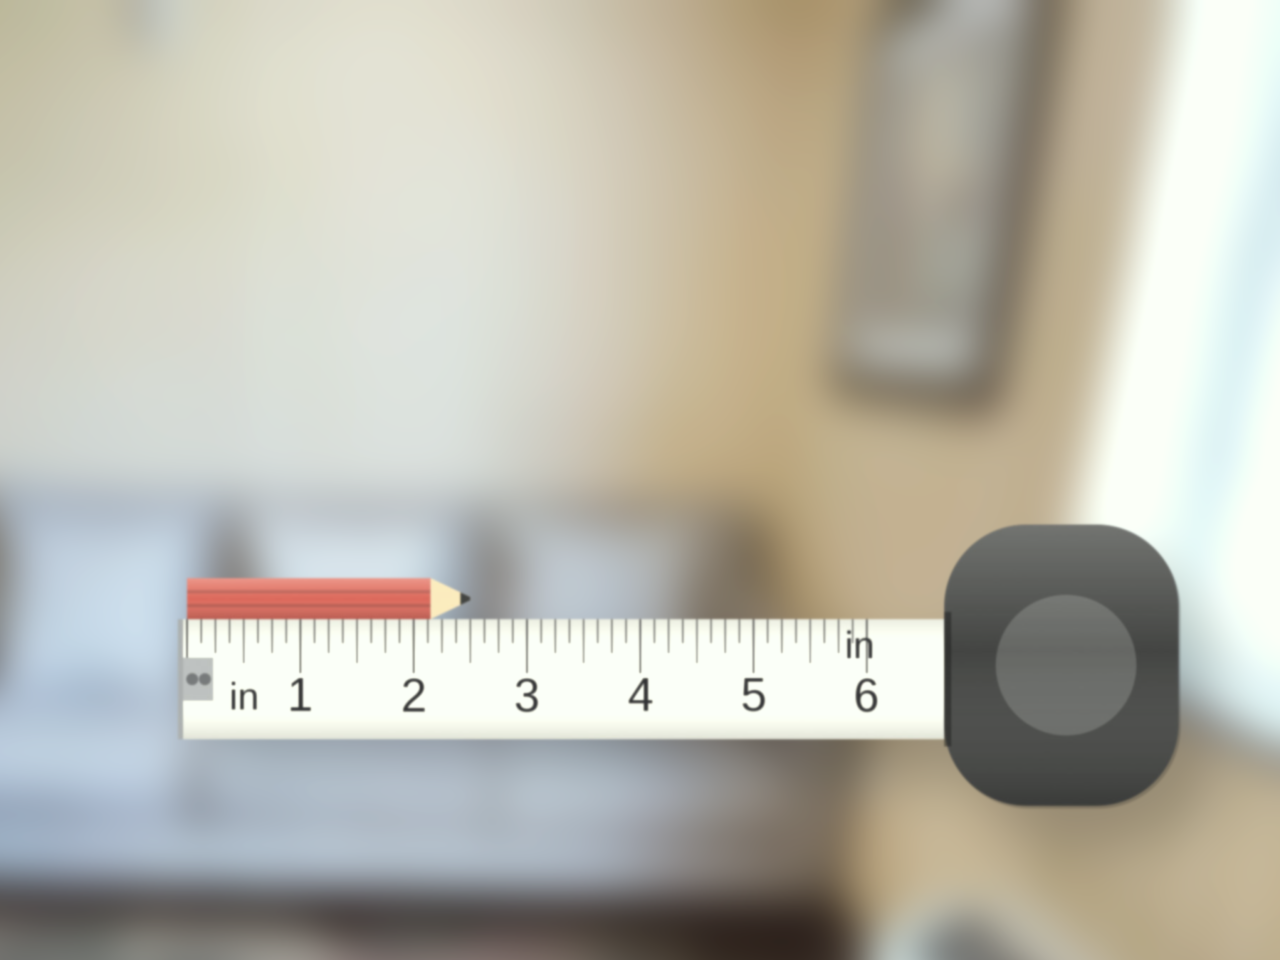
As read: 2.5
